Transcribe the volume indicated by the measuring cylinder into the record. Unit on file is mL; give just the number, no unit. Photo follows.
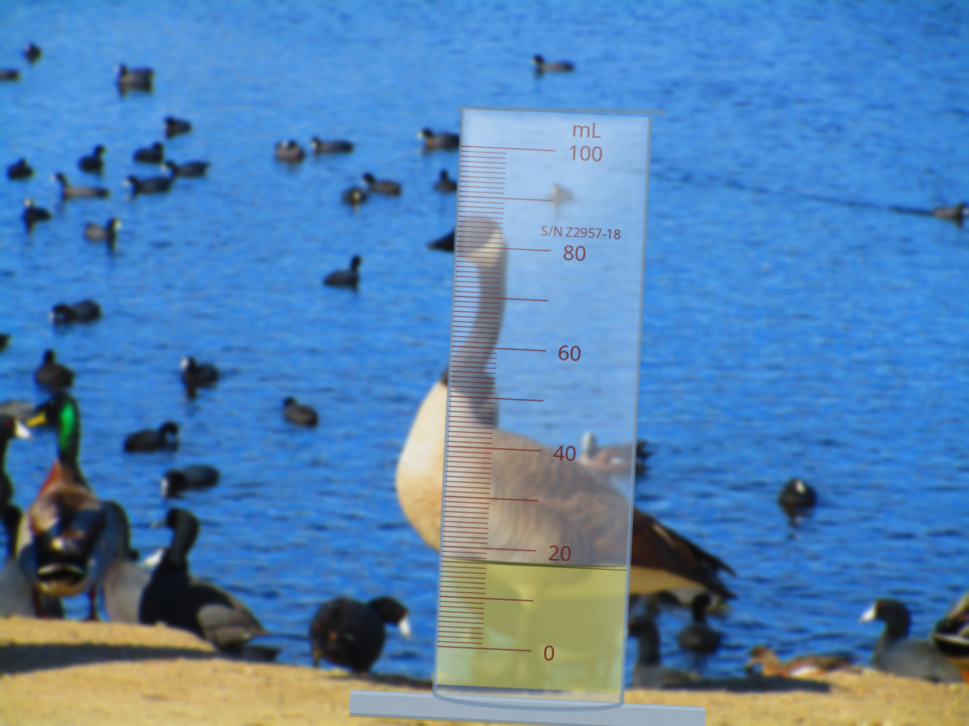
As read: 17
